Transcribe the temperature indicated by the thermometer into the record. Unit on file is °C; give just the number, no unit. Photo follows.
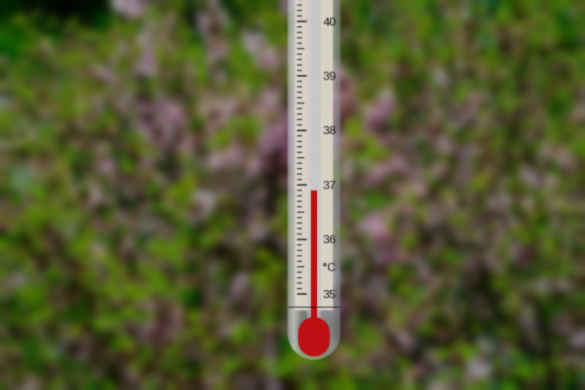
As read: 36.9
